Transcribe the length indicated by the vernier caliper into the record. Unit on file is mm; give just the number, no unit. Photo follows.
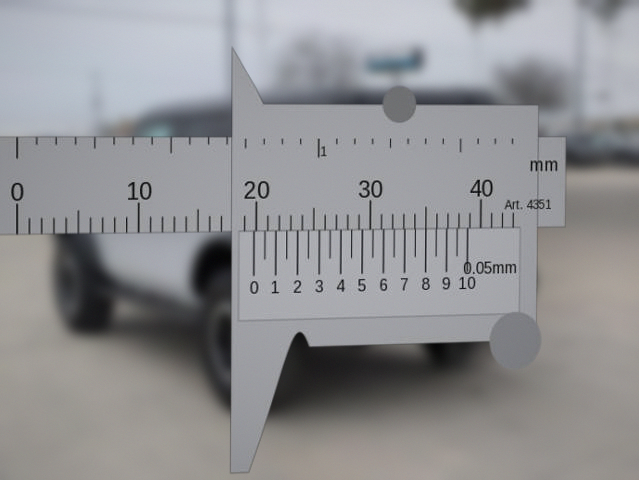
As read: 19.8
